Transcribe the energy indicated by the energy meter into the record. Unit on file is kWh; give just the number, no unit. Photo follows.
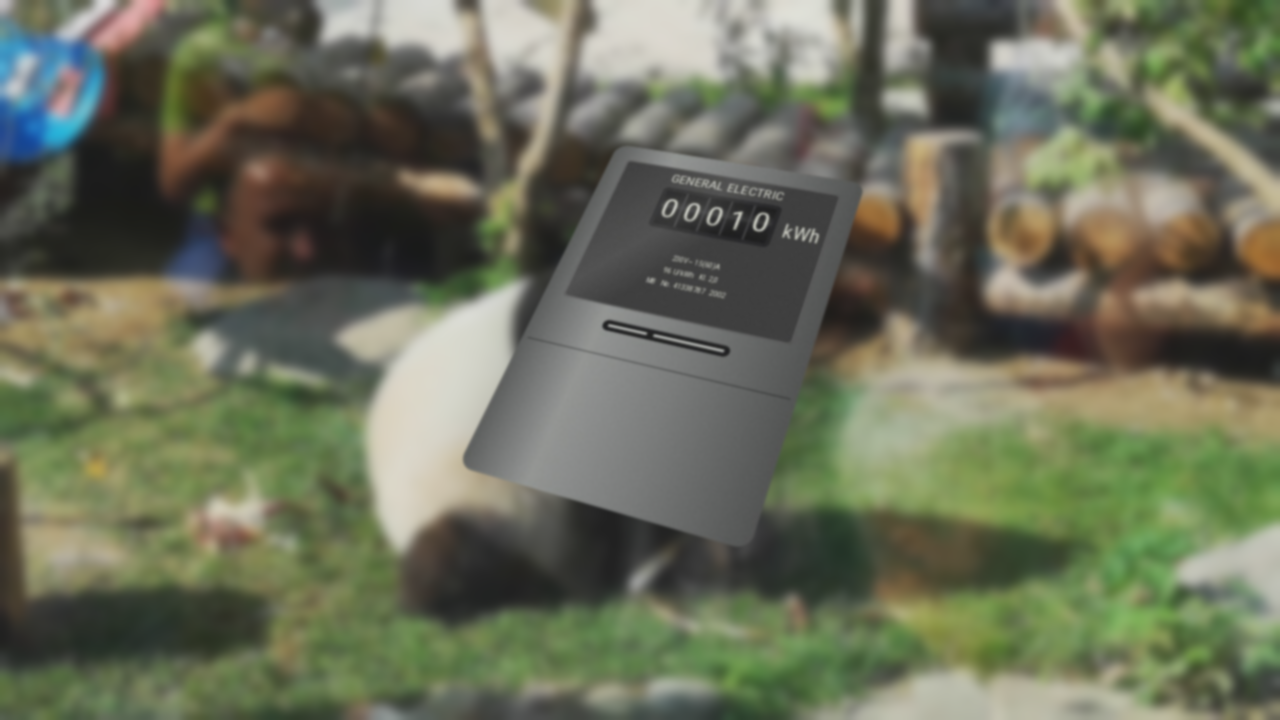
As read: 10
